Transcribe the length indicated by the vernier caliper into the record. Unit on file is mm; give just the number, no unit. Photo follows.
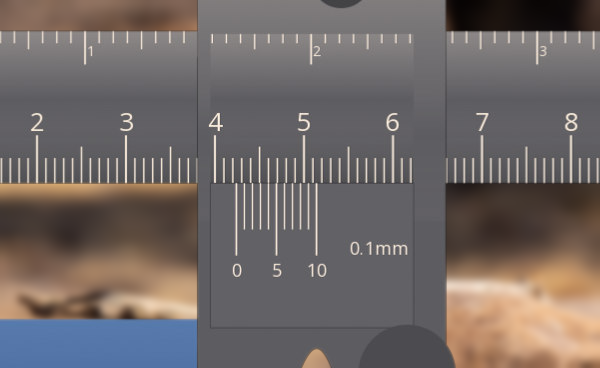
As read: 42.4
